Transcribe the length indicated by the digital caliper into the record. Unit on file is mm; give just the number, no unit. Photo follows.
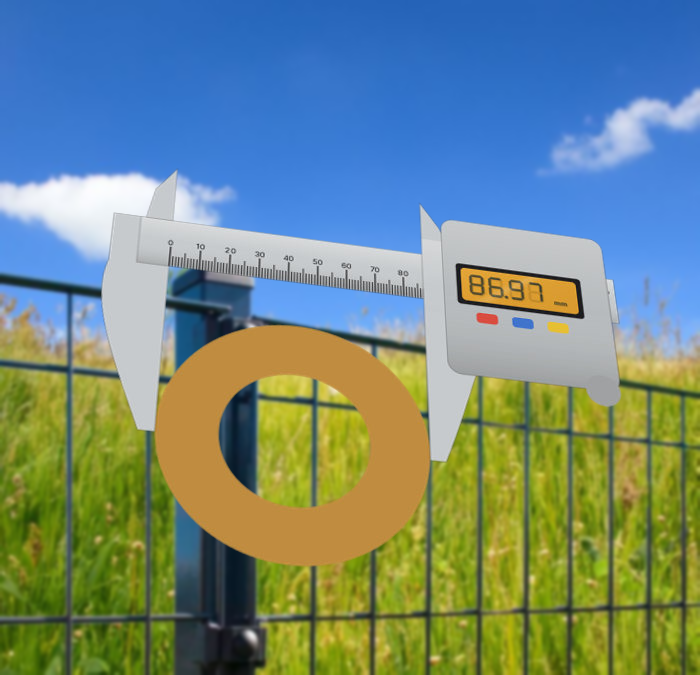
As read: 86.97
